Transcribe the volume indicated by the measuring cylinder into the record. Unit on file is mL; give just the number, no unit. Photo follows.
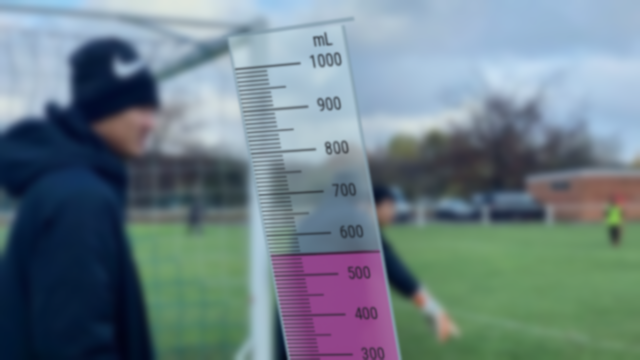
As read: 550
